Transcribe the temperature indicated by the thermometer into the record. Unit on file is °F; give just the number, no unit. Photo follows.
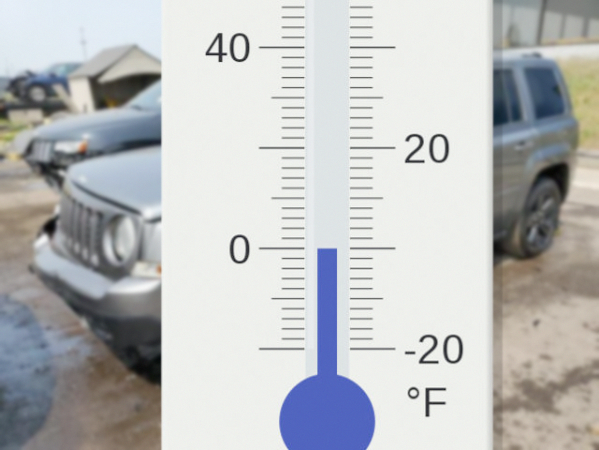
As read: 0
